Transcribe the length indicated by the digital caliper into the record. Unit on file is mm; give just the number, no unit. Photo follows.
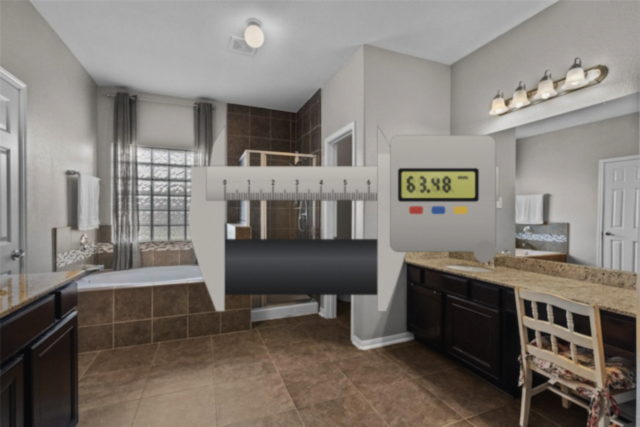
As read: 63.48
